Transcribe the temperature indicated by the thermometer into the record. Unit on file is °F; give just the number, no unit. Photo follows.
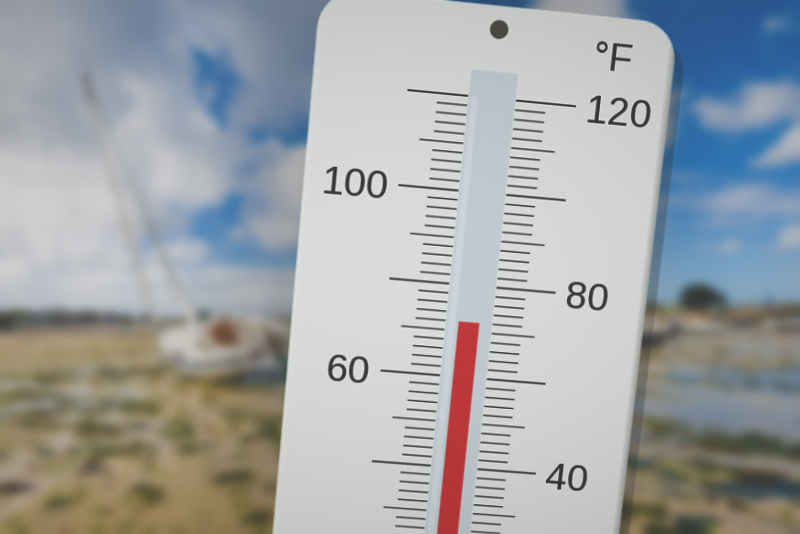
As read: 72
